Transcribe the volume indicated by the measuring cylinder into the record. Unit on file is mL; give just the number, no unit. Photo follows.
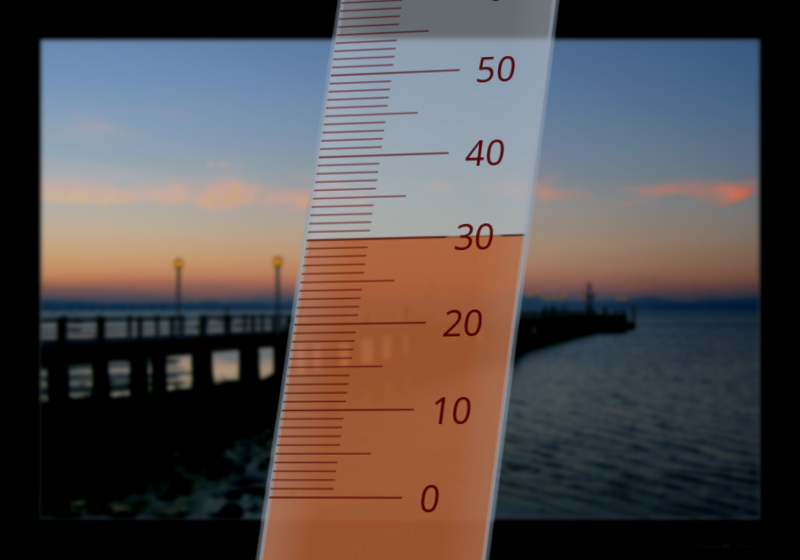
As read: 30
